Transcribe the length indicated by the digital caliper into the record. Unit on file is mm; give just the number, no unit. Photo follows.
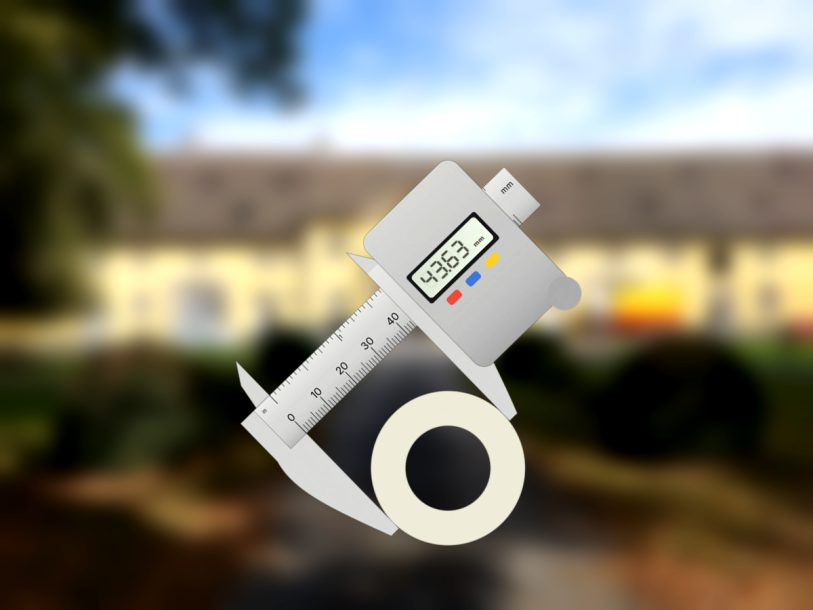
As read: 43.63
